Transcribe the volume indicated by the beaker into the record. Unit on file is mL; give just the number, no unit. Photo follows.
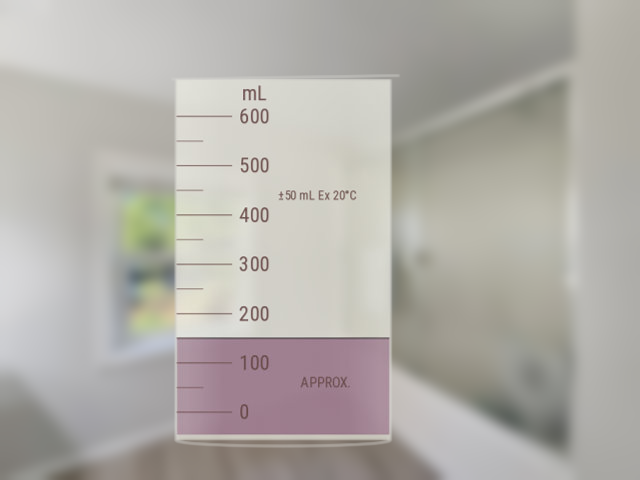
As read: 150
